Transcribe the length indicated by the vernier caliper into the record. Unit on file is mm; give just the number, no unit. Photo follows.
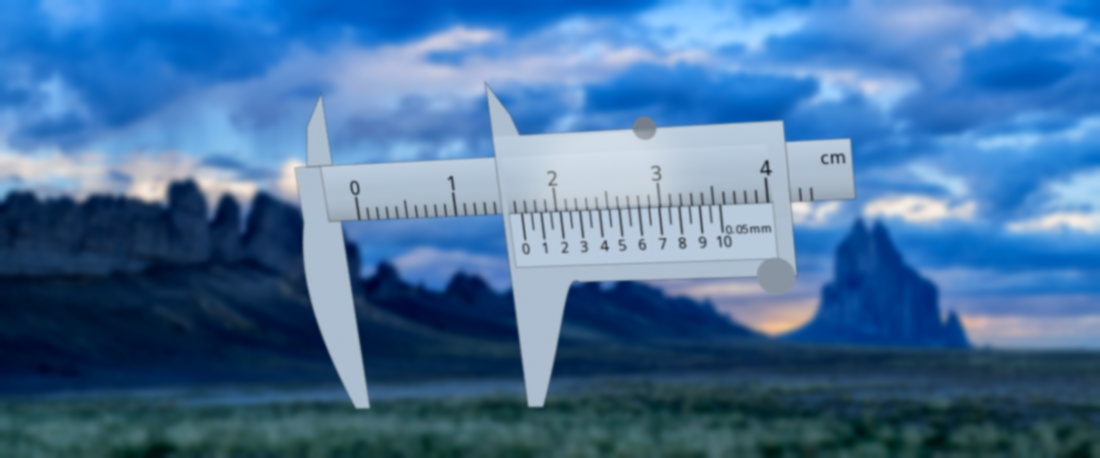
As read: 16.6
